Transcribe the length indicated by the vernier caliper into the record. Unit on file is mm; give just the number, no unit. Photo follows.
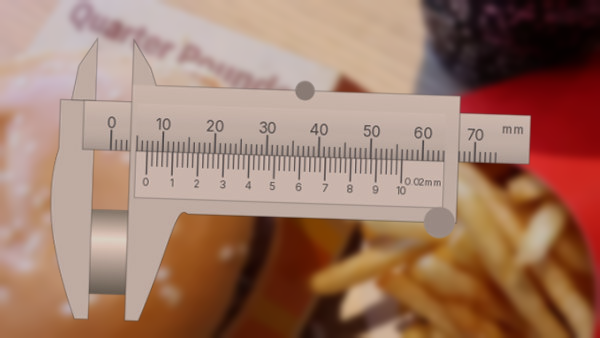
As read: 7.0
